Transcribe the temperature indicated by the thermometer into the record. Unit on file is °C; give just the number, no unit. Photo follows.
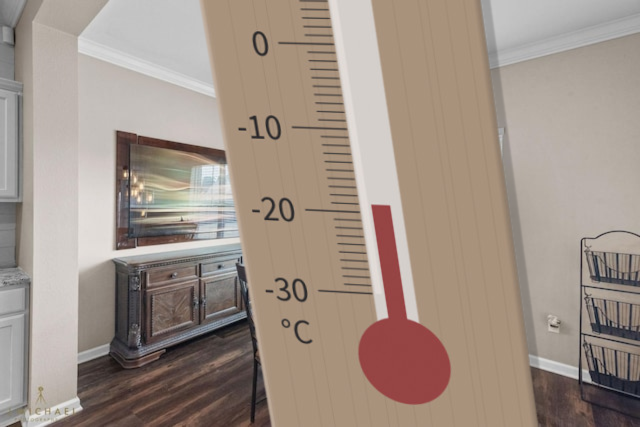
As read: -19
